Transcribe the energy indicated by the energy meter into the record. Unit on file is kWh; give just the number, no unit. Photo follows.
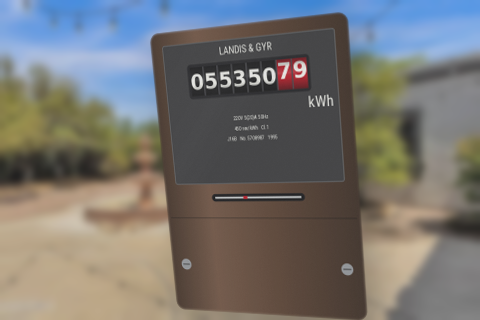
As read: 55350.79
